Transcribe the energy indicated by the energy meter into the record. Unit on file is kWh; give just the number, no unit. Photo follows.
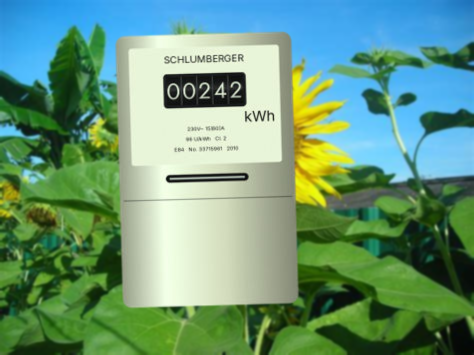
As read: 242
